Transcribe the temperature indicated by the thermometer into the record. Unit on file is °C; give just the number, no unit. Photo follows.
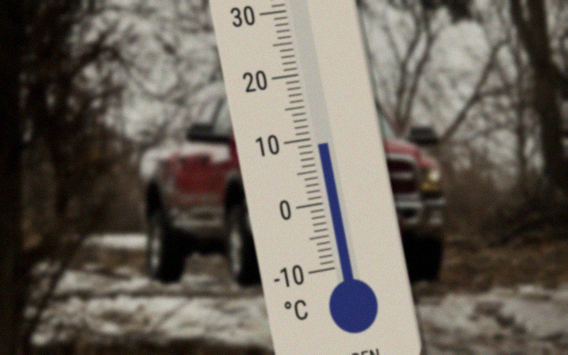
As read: 9
